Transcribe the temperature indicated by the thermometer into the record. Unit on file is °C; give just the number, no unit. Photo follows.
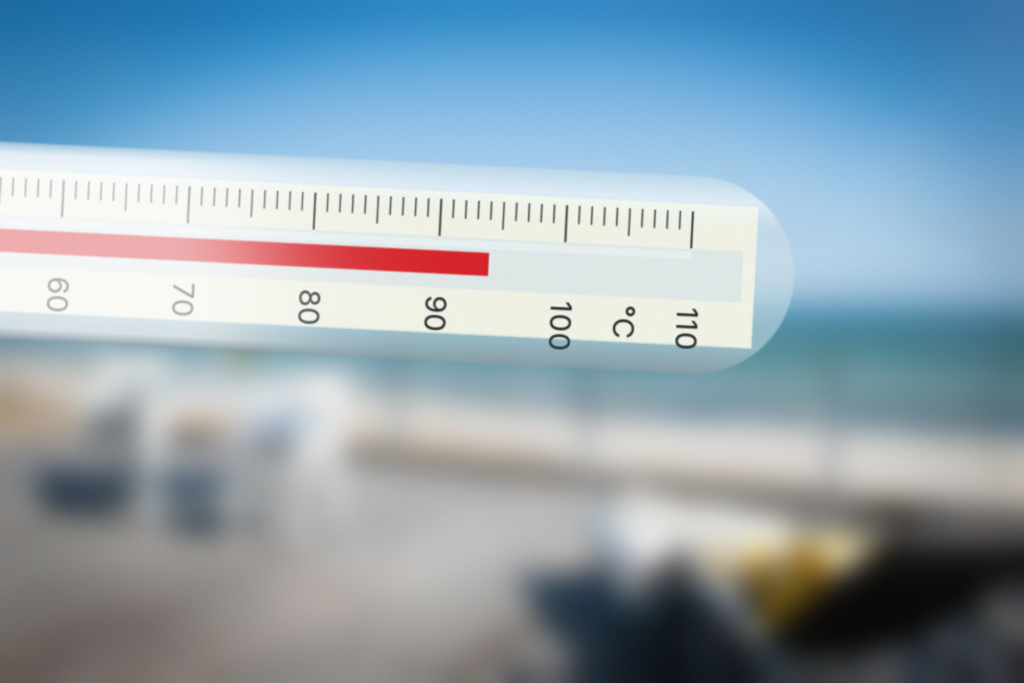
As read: 94
